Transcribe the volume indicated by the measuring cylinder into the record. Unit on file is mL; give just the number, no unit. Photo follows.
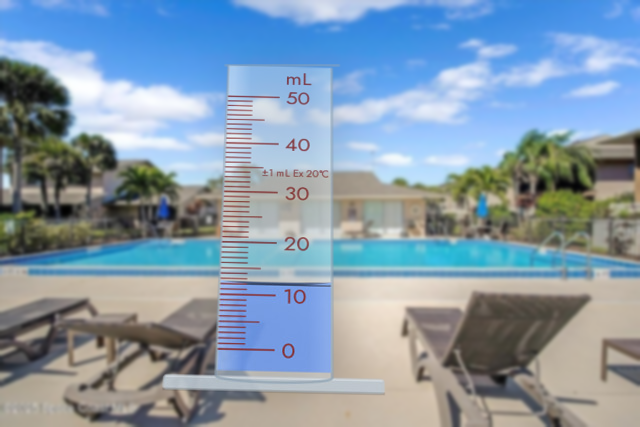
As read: 12
